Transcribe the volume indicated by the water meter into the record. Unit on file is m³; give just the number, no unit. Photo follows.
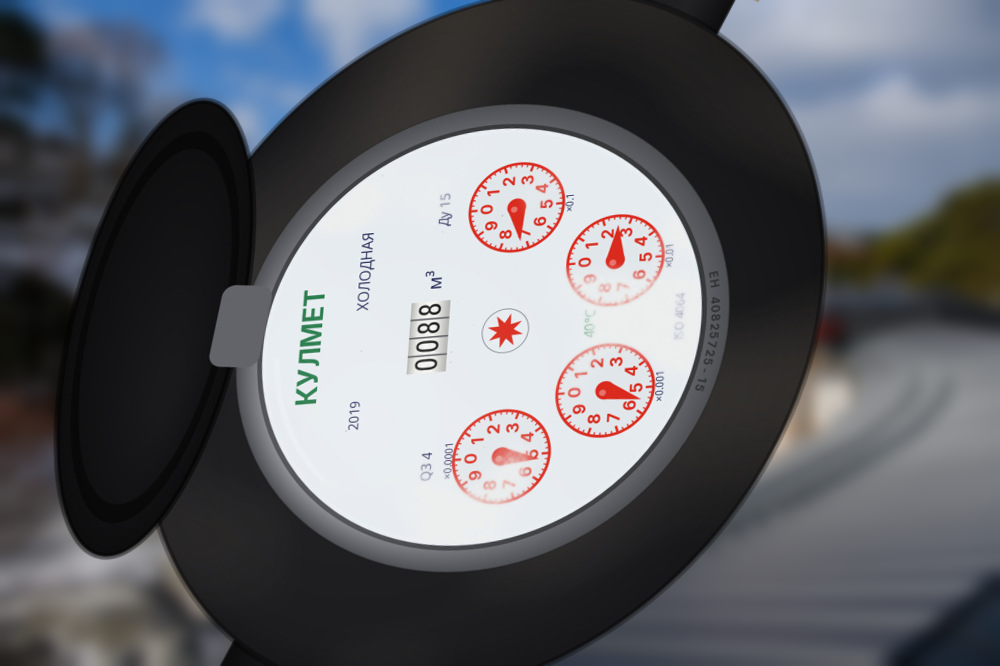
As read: 88.7255
